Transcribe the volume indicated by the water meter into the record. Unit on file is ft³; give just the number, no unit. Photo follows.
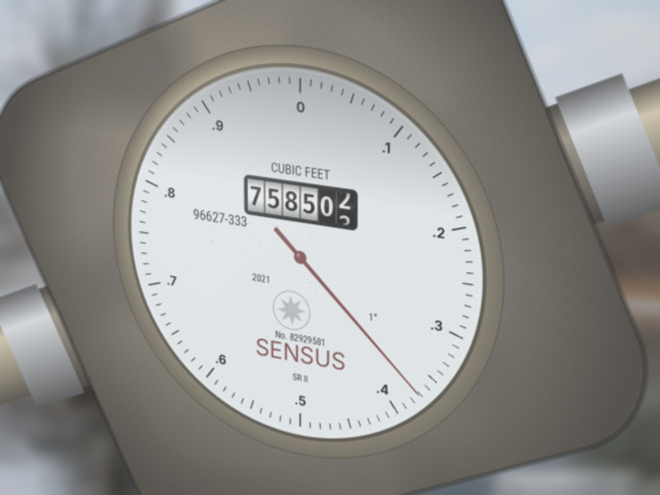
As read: 758502.37
